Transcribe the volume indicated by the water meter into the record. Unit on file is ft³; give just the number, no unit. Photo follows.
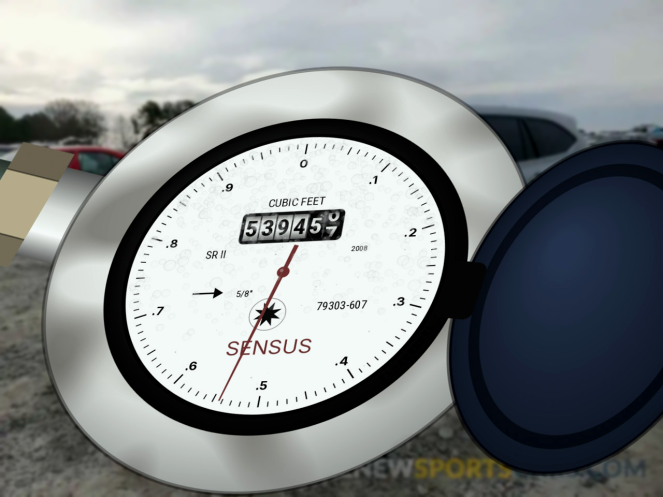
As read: 539456.54
